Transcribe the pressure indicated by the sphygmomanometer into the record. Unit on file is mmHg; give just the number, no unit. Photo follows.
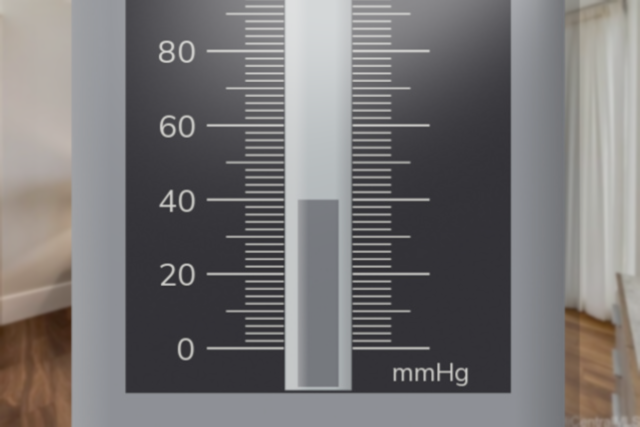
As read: 40
